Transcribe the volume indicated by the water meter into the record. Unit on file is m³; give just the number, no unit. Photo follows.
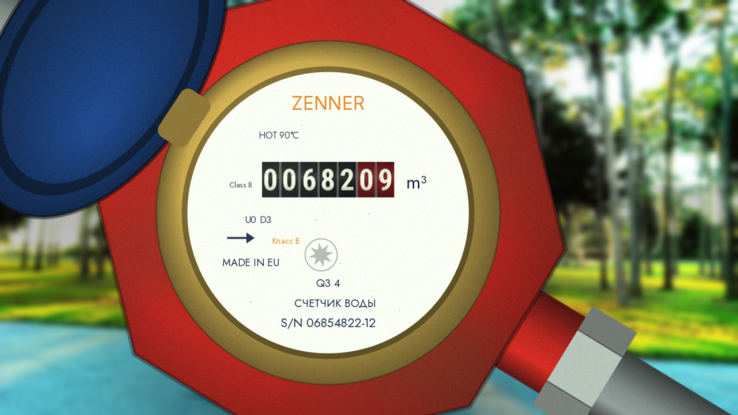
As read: 682.09
